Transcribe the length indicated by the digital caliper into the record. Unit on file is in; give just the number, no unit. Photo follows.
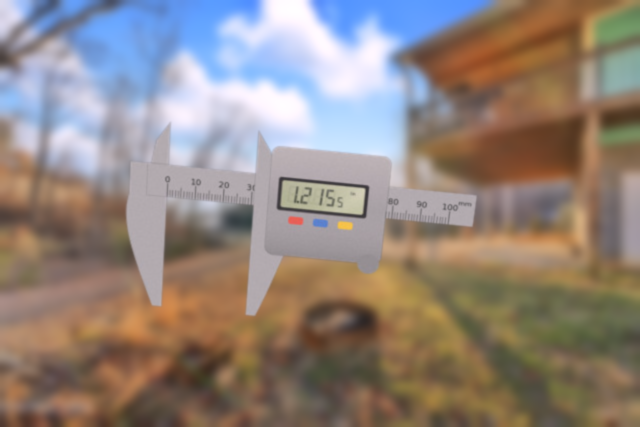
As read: 1.2155
